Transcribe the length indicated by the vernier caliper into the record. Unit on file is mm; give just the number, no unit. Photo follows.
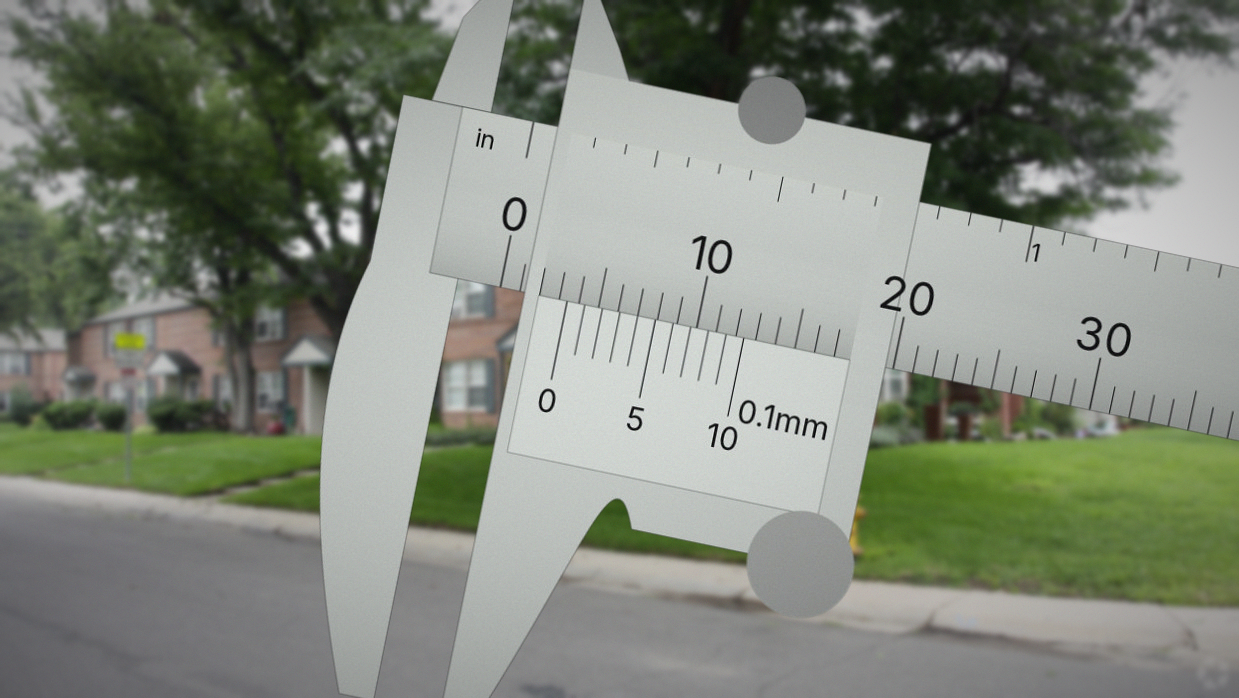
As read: 3.4
